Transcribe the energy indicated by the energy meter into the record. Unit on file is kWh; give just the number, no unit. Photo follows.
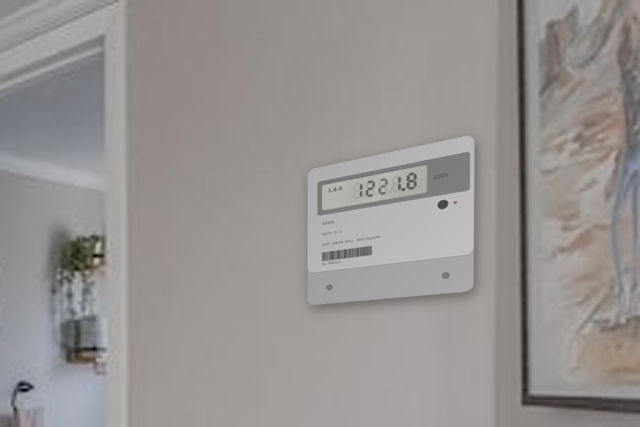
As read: 1221.8
